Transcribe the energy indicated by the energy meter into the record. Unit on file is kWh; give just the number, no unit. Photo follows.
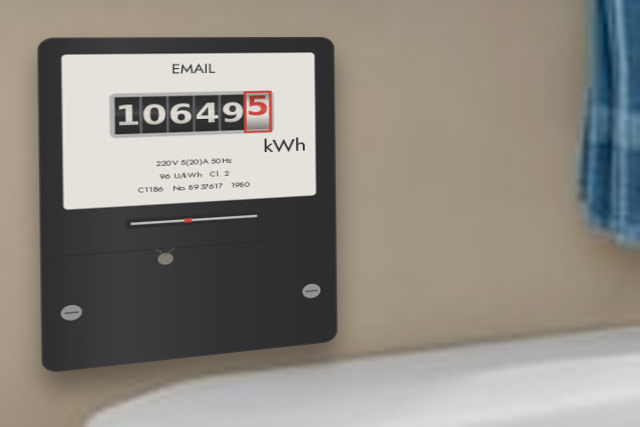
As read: 10649.5
